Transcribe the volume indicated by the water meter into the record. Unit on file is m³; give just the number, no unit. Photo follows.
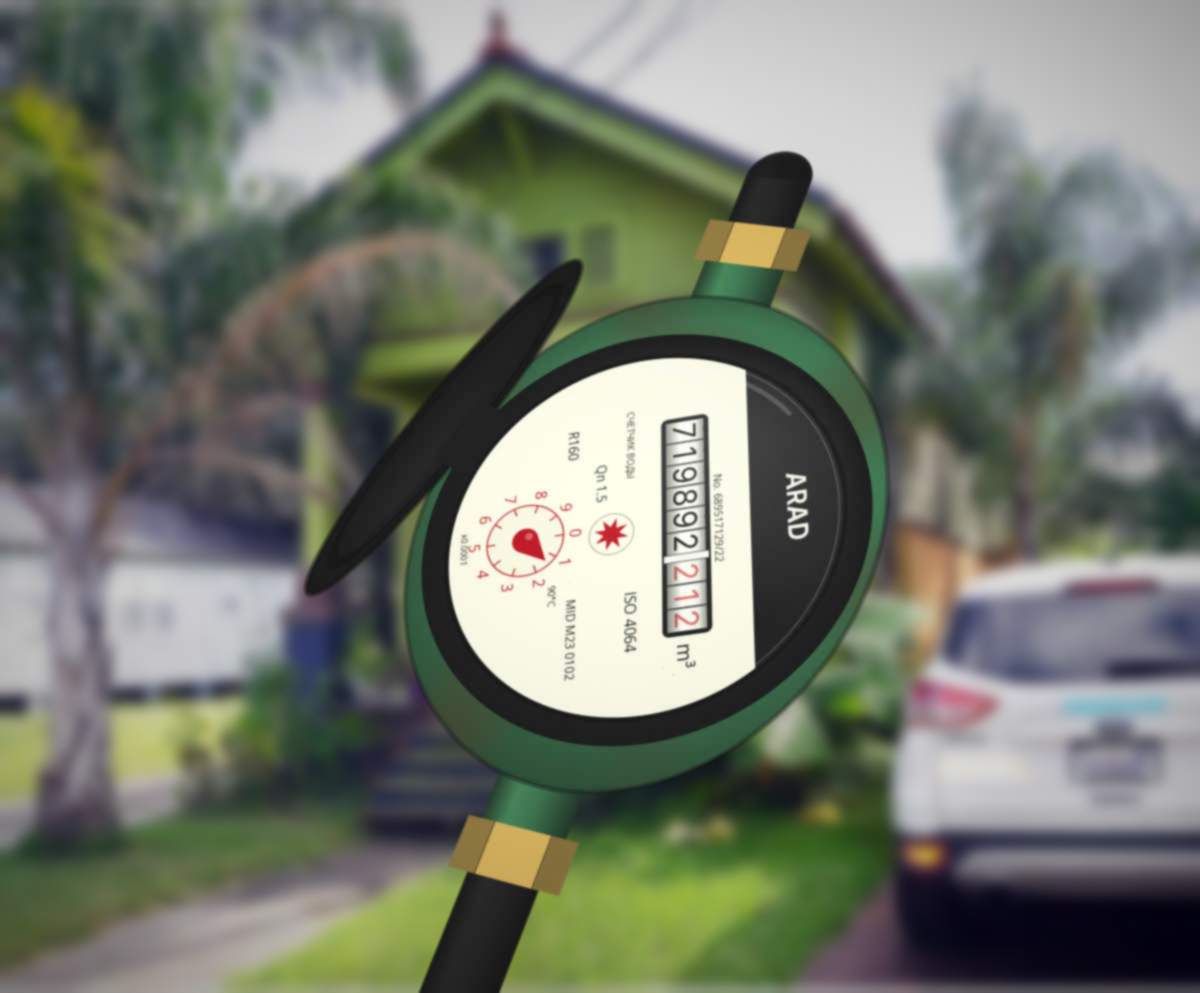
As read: 719892.2121
